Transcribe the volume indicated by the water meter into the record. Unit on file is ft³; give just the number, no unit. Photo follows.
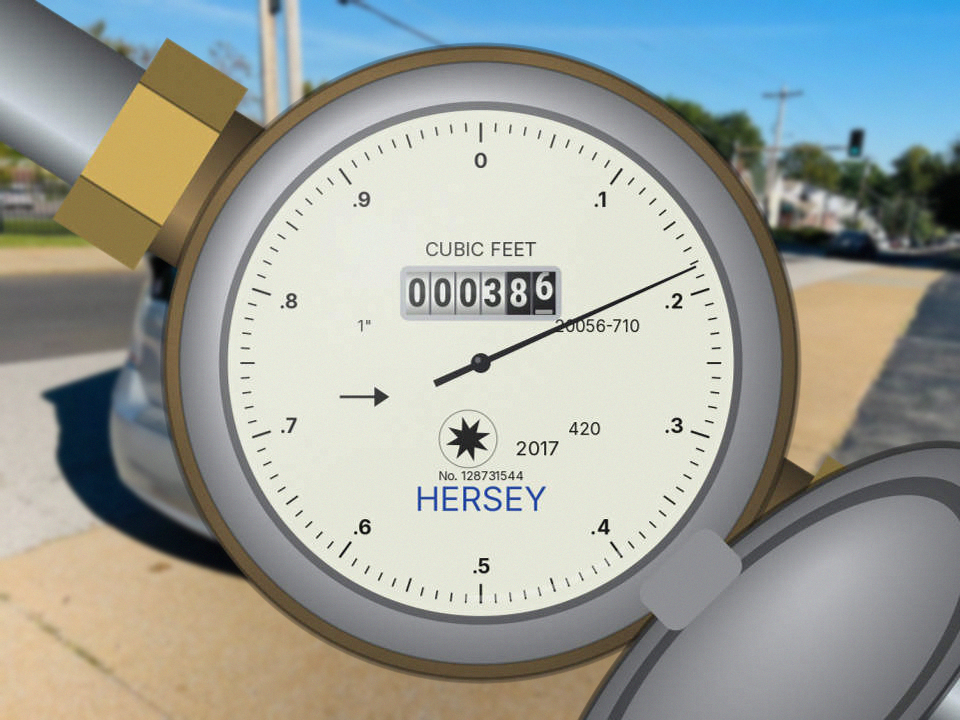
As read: 386.18
